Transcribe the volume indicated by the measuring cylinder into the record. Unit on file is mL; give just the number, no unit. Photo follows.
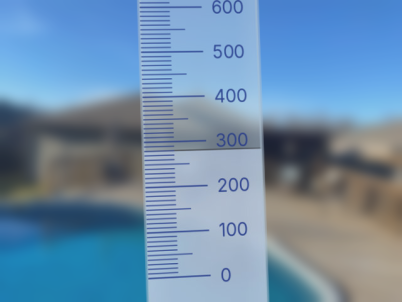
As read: 280
